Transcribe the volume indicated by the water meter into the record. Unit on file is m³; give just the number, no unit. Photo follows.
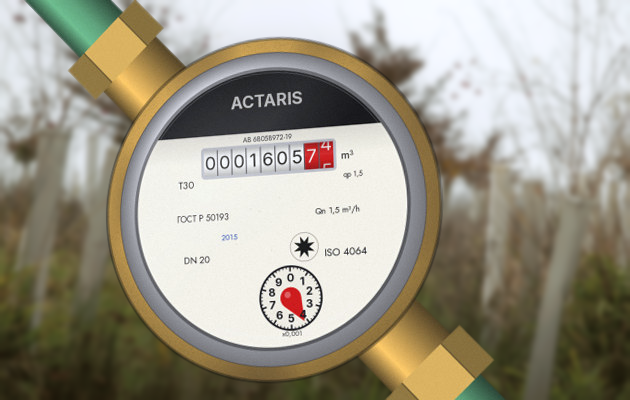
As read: 1605.744
